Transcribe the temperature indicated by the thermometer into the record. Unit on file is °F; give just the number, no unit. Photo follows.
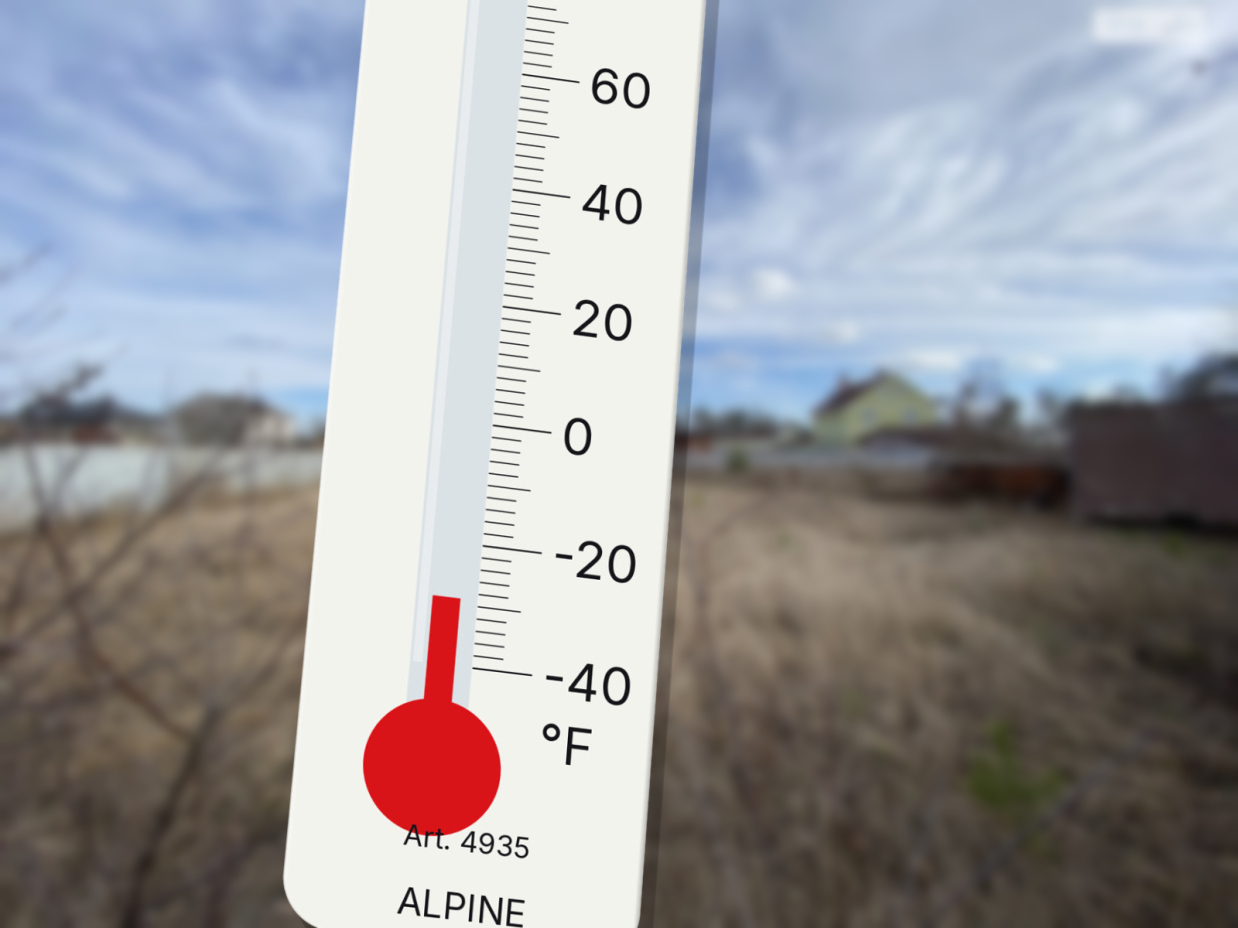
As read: -29
